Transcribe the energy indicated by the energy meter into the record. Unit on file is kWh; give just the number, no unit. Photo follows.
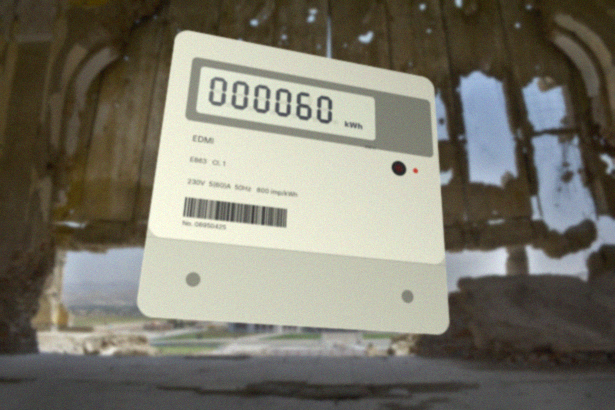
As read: 60
